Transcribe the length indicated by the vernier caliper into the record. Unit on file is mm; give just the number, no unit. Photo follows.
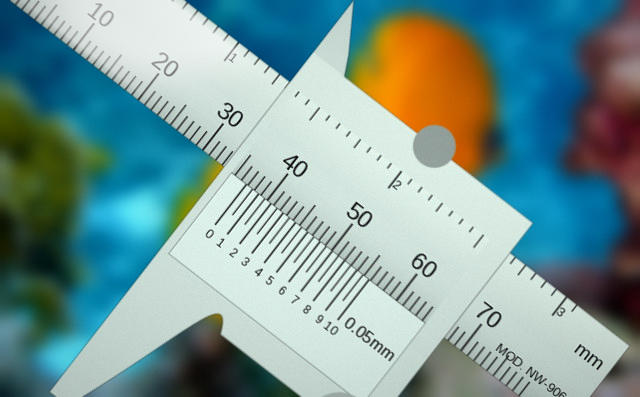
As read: 36.8
